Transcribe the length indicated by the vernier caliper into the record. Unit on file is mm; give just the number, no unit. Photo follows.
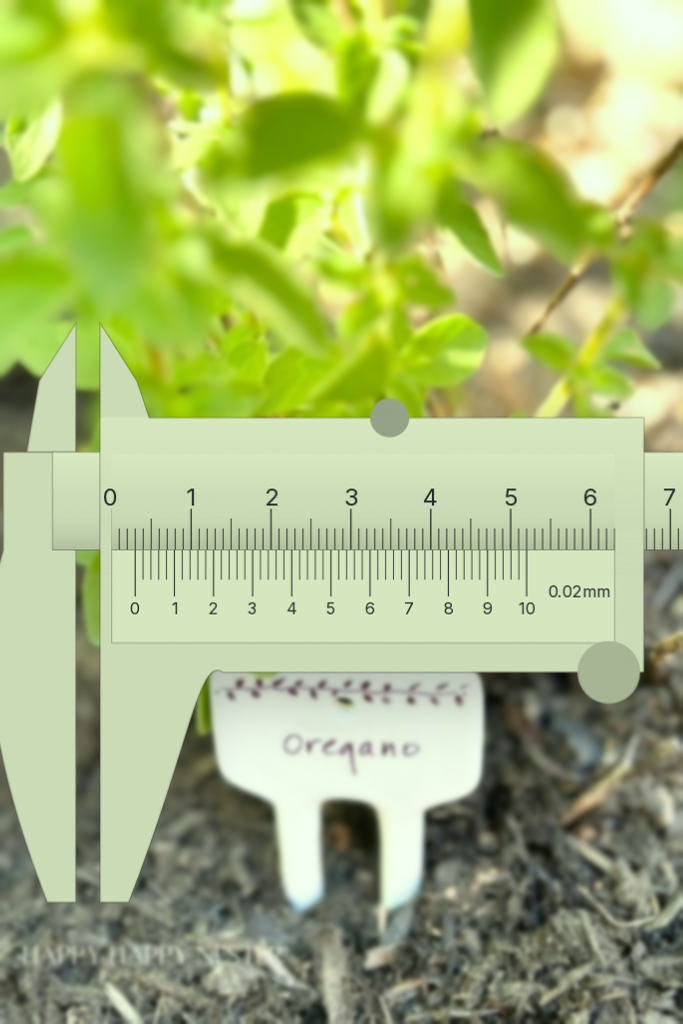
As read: 3.0
